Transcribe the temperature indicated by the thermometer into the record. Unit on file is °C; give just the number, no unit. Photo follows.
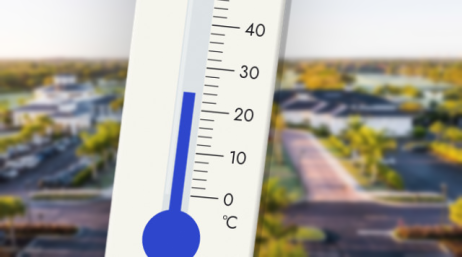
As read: 24
